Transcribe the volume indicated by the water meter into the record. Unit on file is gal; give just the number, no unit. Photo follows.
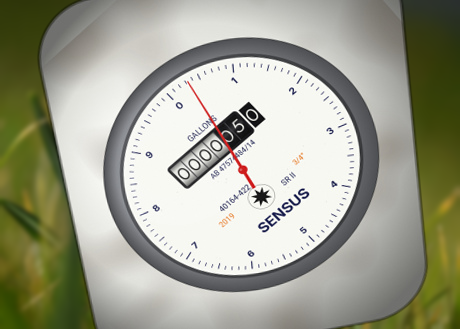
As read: 50.3
